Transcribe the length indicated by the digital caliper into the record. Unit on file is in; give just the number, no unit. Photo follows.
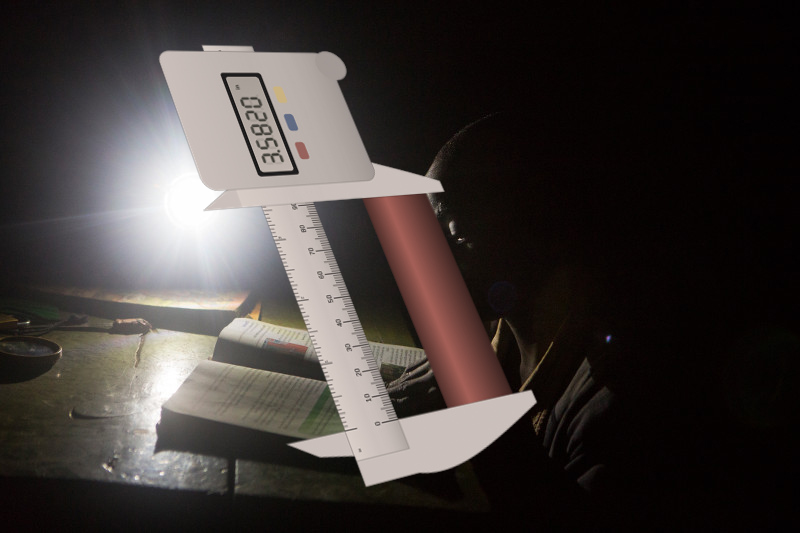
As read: 3.5820
